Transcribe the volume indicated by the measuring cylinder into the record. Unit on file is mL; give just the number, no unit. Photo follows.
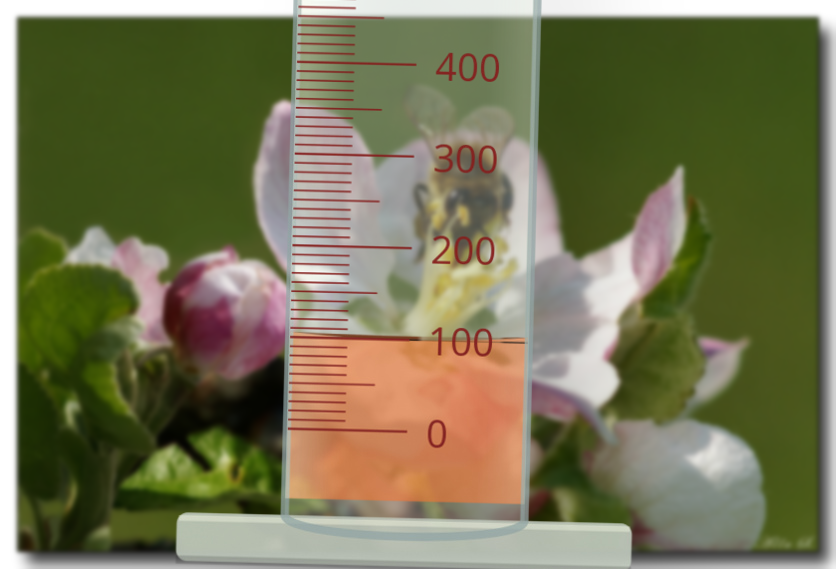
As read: 100
